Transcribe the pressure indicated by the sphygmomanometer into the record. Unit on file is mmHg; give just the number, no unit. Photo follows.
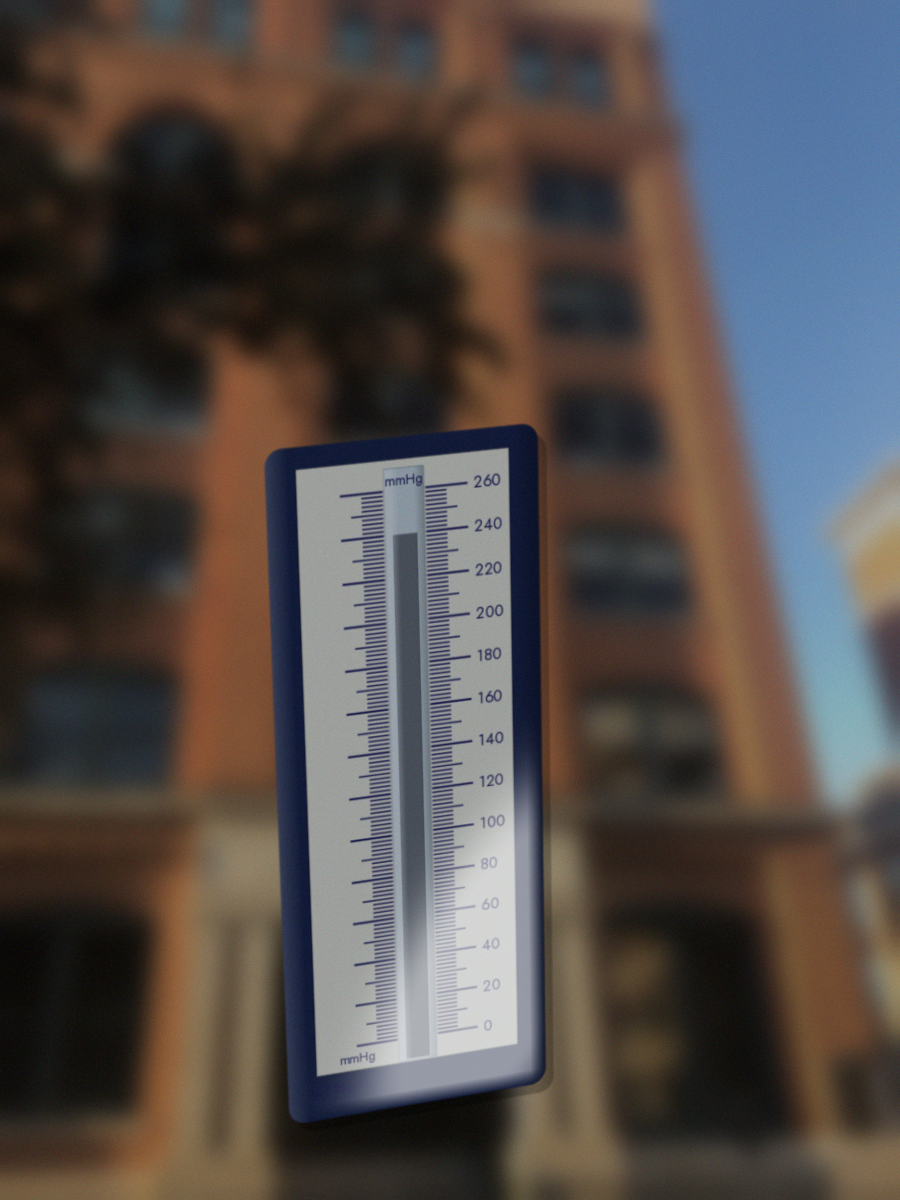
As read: 240
